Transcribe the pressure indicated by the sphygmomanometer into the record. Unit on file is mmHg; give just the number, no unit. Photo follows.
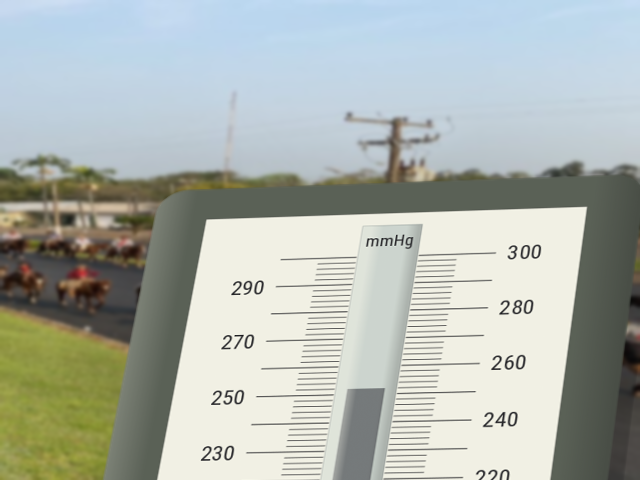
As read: 252
